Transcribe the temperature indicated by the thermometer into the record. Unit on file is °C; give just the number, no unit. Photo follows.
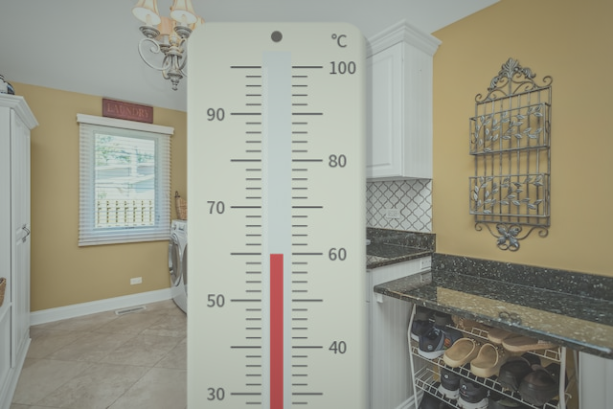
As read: 60
